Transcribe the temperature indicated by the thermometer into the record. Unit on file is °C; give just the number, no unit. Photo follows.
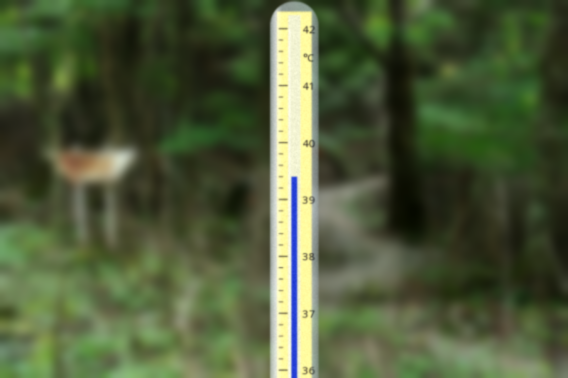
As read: 39.4
